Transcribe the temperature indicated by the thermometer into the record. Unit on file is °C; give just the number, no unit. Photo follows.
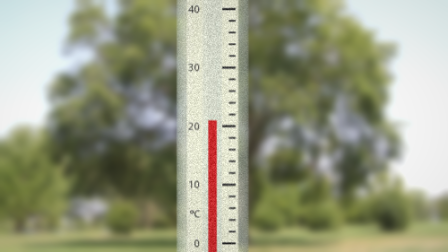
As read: 21
